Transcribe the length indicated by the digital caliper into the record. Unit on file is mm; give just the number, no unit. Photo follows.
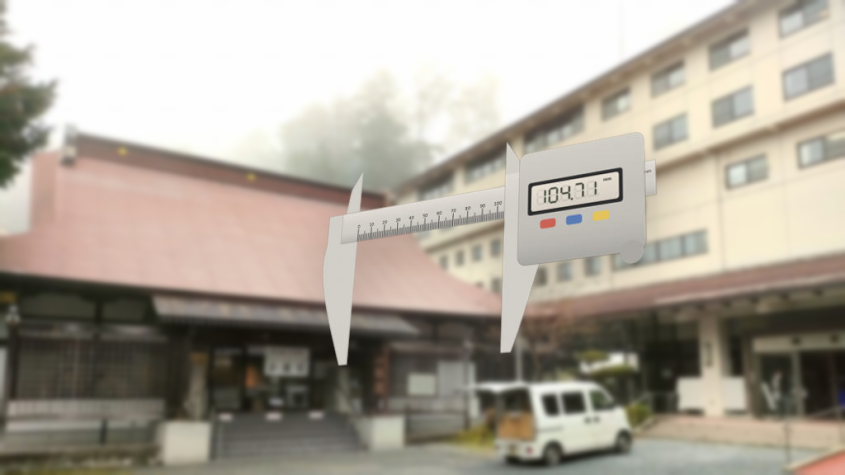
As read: 104.71
